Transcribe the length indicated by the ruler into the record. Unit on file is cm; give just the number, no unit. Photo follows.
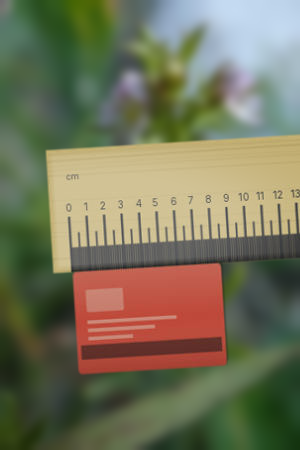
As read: 8.5
